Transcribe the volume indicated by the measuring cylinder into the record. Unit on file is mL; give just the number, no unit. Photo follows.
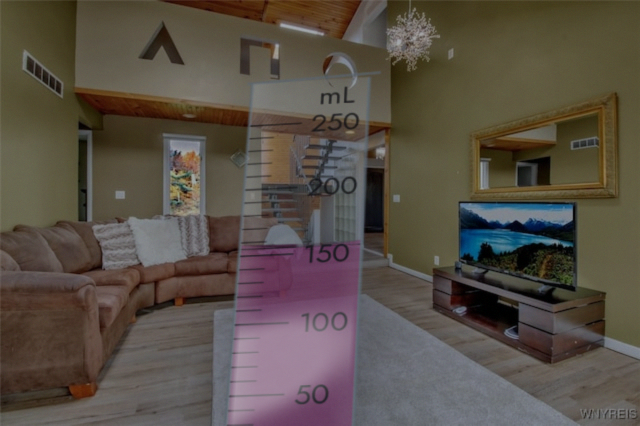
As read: 155
